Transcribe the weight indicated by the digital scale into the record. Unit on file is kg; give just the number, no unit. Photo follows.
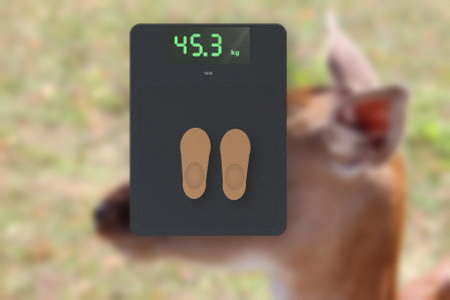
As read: 45.3
